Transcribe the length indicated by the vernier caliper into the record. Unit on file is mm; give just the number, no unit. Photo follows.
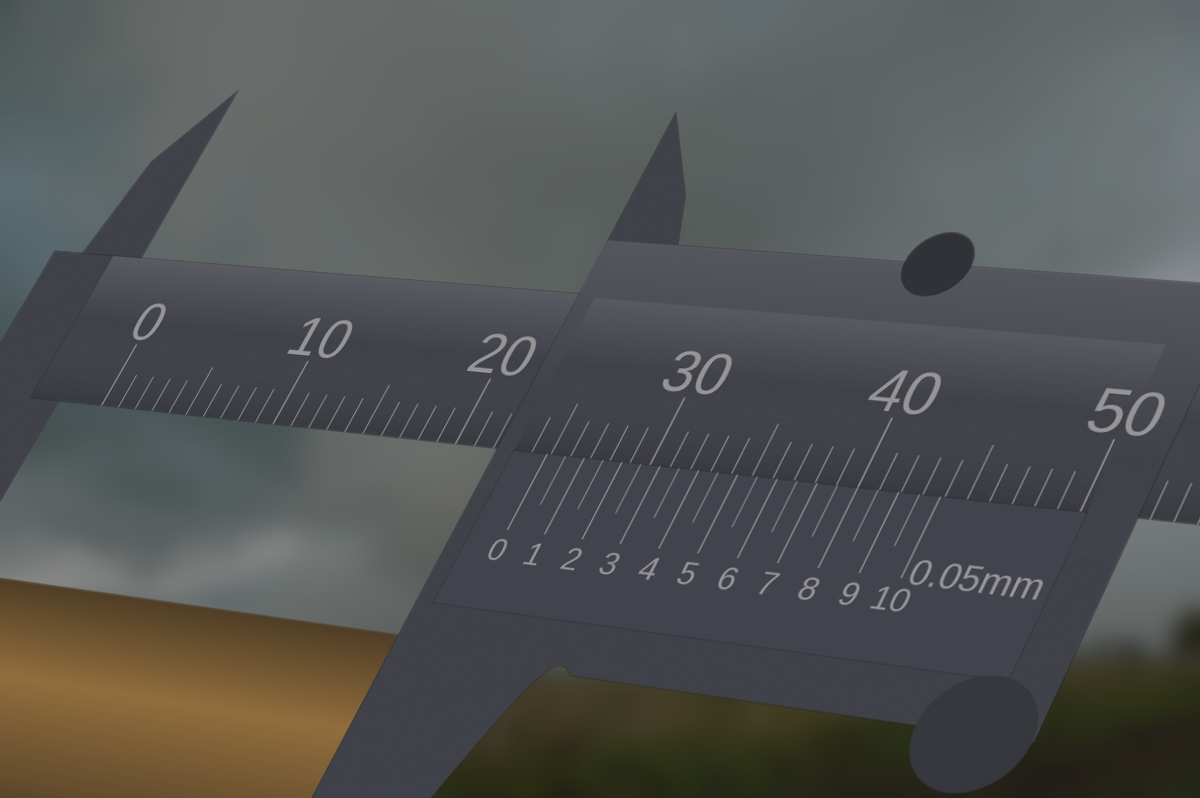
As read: 24.8
